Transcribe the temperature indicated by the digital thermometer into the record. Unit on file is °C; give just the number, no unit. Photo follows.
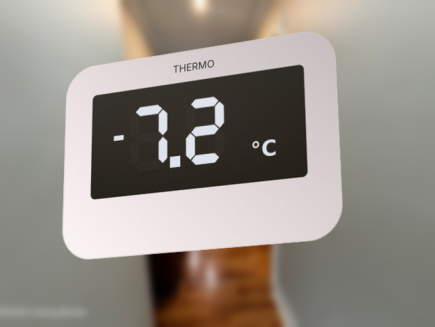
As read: -7.2
